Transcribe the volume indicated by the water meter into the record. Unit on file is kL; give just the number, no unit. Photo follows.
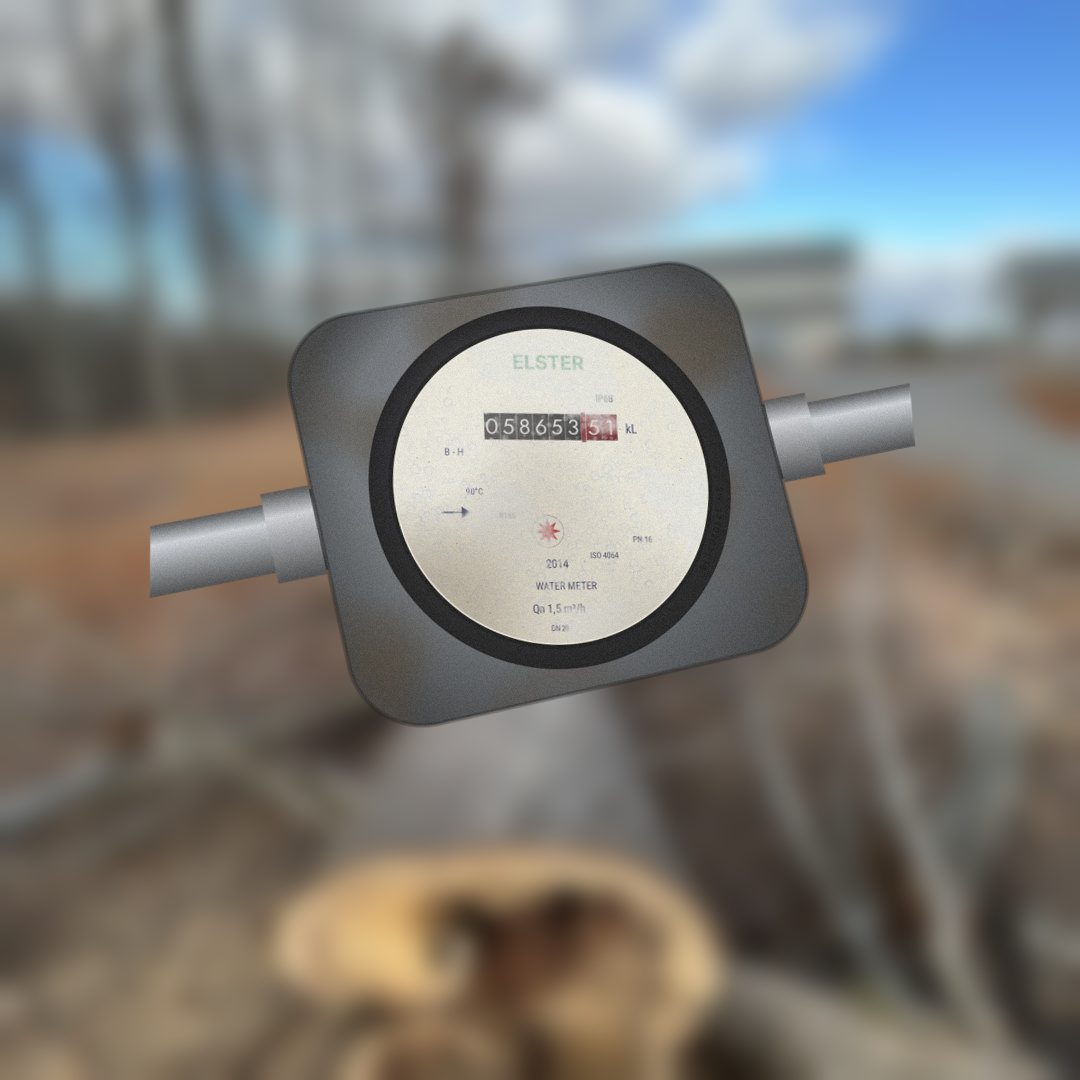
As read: 58653.51
